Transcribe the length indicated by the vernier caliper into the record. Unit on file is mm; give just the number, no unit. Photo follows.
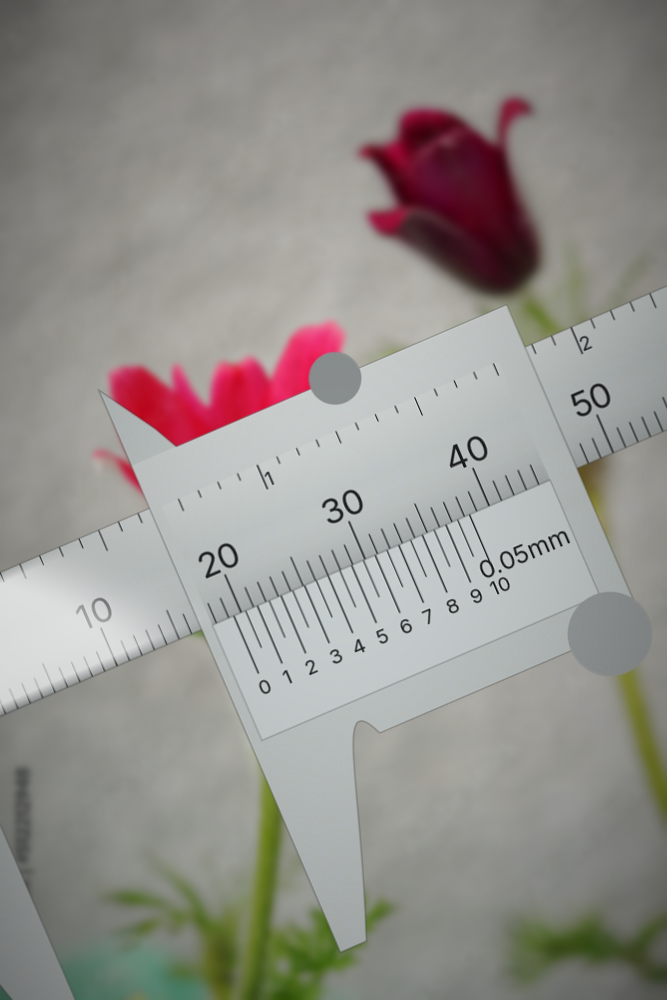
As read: 19.4
